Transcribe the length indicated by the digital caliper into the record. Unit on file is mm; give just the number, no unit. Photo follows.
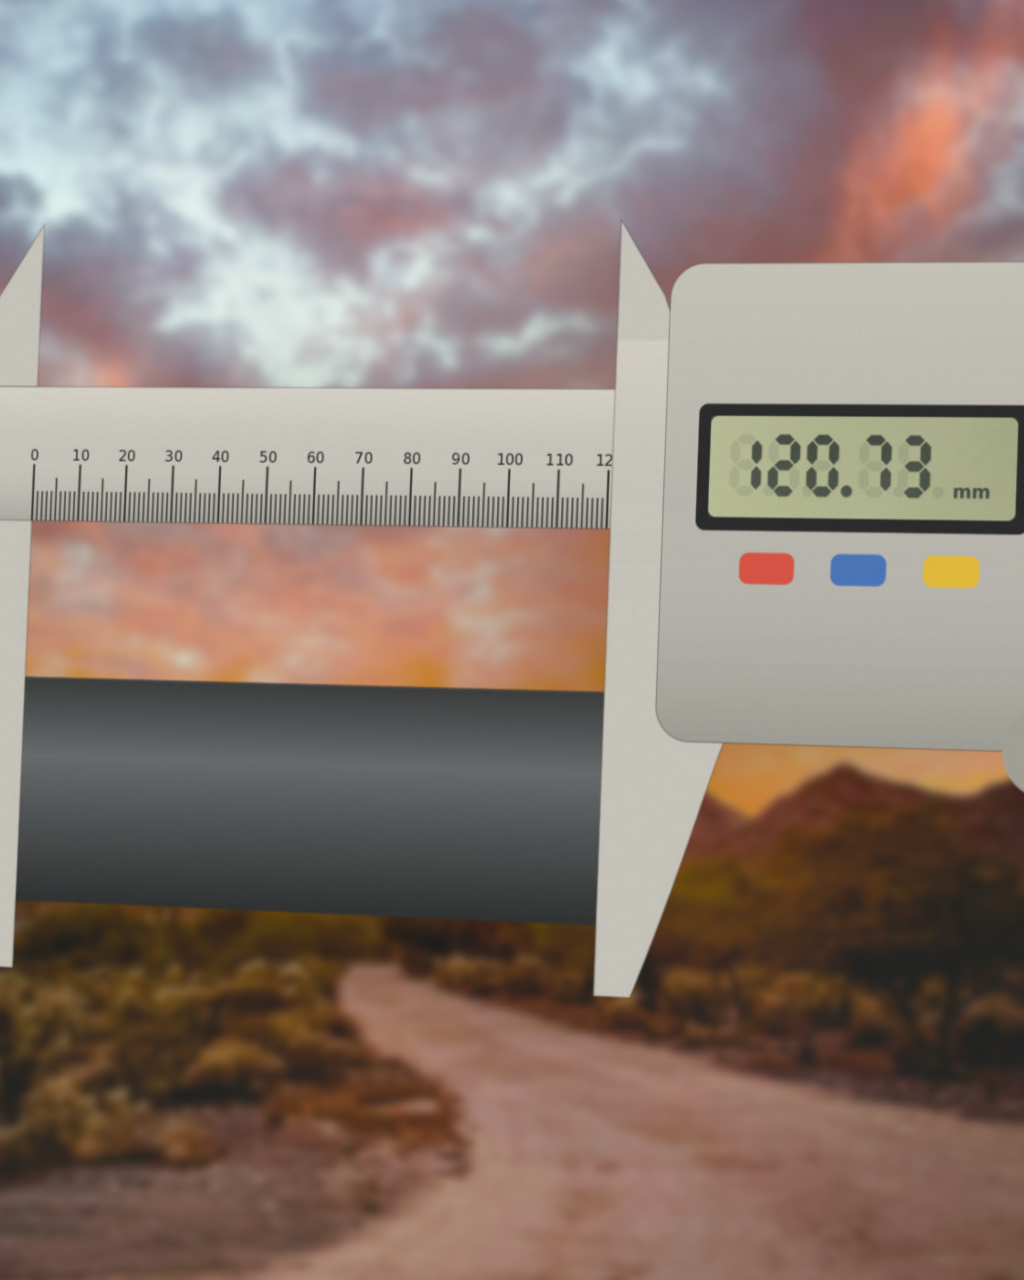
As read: 120.73
